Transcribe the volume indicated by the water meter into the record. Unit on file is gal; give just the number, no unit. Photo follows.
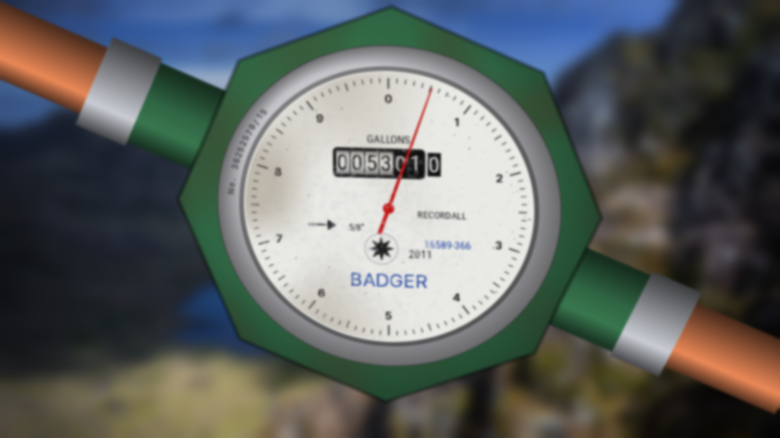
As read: 53010.5
